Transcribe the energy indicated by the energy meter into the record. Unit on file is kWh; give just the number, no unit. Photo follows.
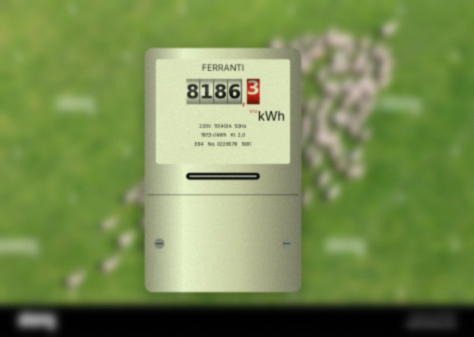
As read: 8186.3
